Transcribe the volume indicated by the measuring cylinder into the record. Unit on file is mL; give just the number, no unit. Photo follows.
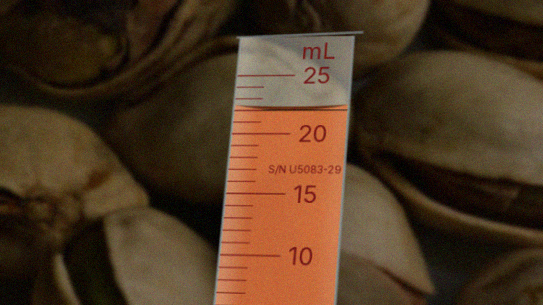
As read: 22
